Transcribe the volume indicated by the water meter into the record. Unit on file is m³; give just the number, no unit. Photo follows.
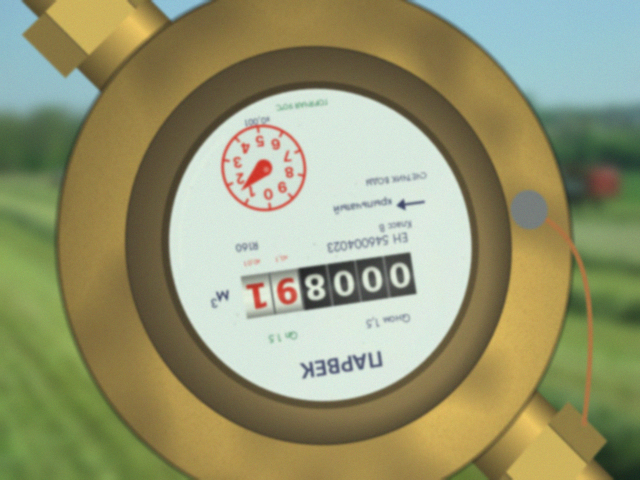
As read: 8.911
